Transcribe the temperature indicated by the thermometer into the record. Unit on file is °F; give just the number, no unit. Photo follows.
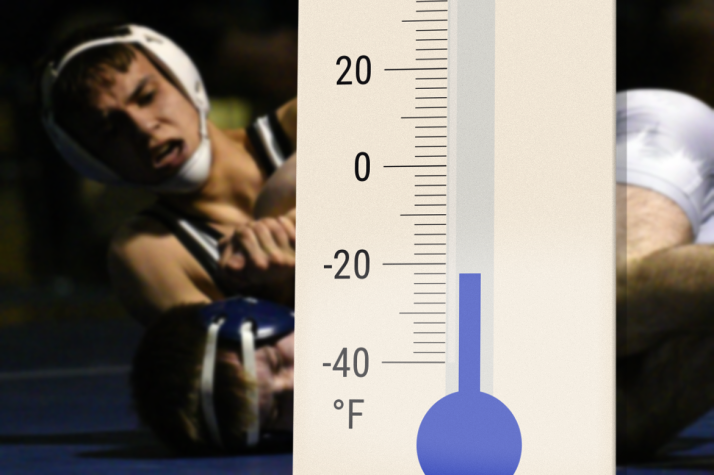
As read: -22
